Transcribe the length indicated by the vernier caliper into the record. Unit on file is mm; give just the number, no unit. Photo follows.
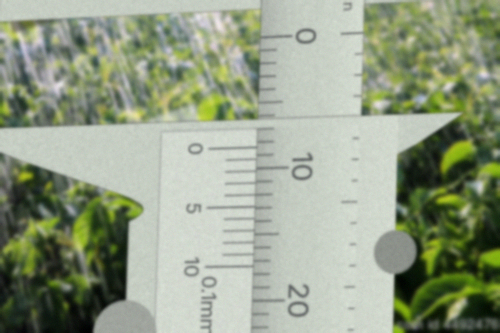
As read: 8.4
